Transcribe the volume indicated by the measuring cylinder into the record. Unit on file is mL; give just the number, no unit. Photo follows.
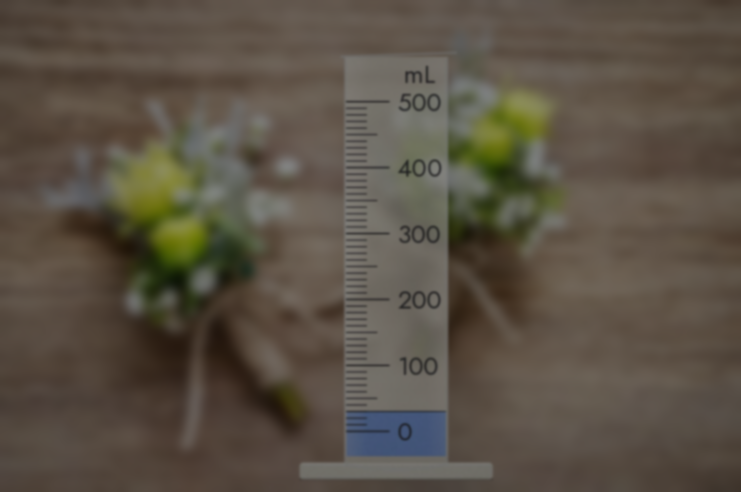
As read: 30
